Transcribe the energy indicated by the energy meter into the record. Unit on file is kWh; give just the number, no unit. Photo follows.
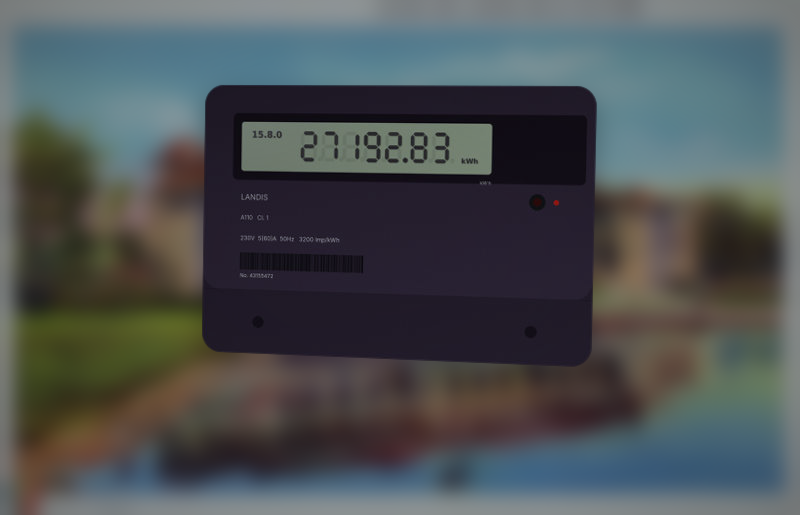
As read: 27192.83
